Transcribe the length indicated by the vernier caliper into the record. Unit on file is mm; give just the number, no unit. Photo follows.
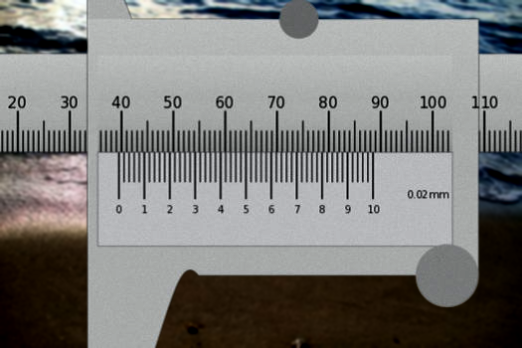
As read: 39.5
